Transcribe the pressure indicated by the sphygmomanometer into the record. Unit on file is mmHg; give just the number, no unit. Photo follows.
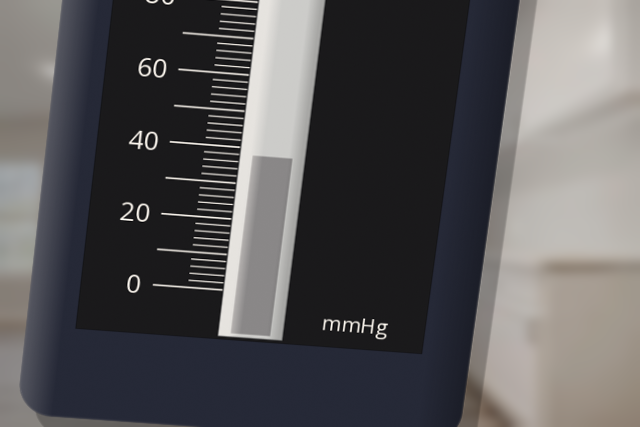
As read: 38
